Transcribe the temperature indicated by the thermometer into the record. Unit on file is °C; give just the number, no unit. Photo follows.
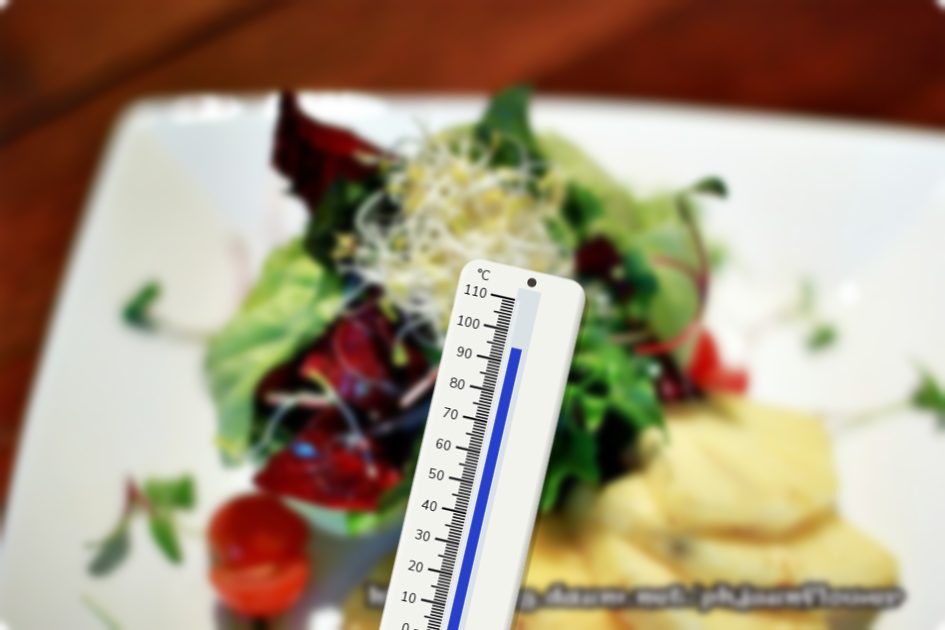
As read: 95
